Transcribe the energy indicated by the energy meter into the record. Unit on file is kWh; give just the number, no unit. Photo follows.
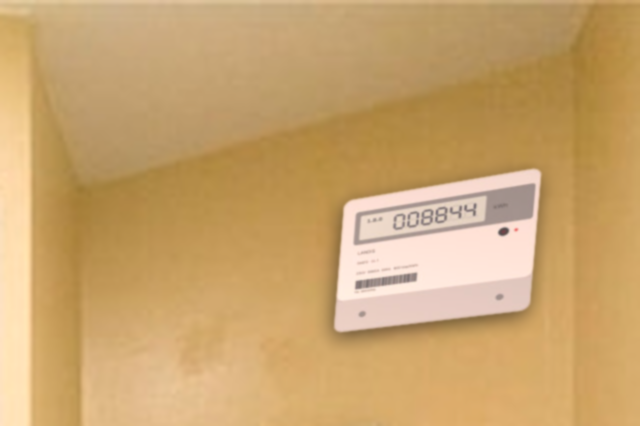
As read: 8844
